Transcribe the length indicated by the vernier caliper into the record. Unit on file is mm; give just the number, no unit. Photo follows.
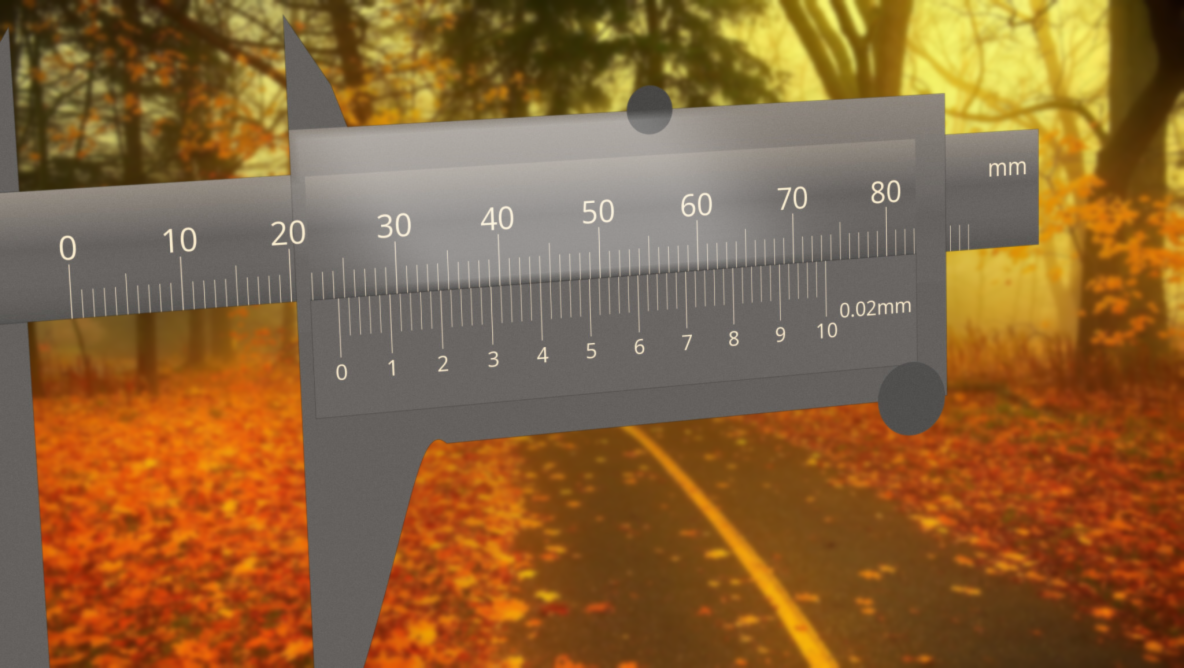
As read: 24.4
